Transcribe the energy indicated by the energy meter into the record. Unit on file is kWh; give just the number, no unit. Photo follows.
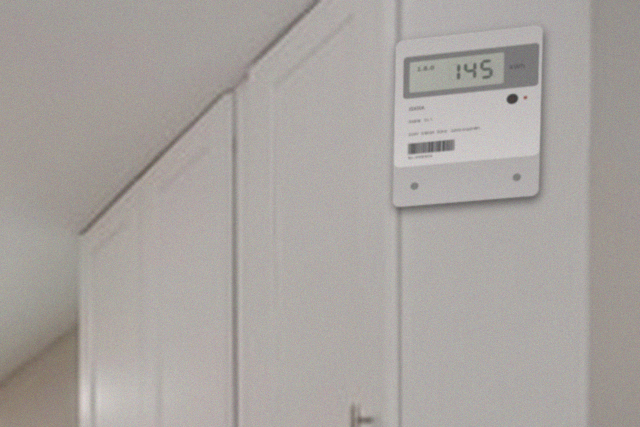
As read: 145
